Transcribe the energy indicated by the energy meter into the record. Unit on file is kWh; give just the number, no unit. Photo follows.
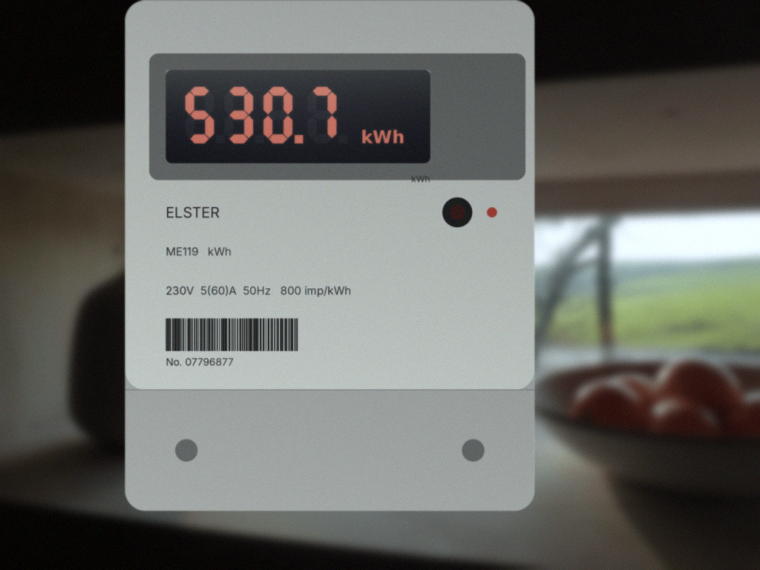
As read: 530.7
